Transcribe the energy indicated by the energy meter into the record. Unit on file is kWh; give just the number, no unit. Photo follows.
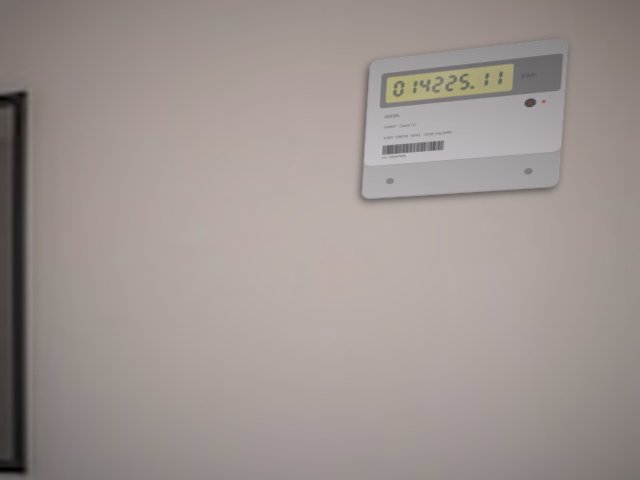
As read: 14225.11
